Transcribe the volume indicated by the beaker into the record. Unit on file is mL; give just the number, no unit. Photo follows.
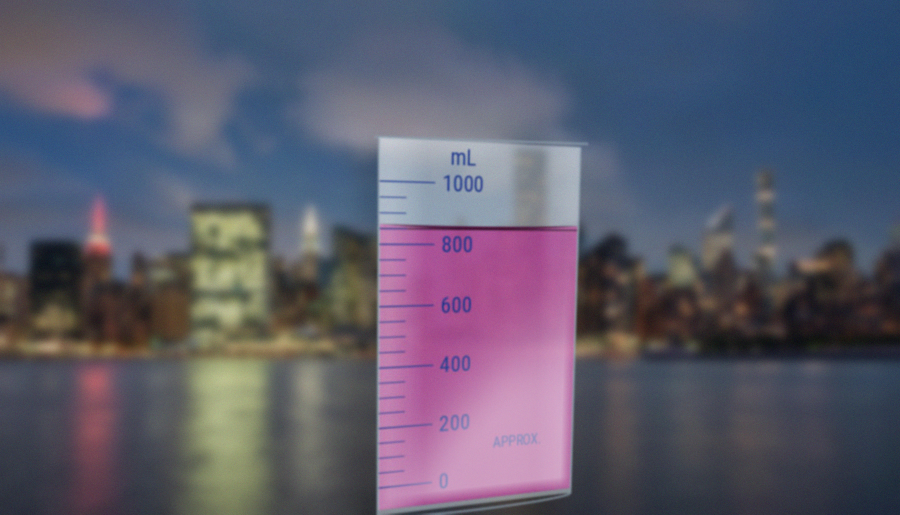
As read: 850
